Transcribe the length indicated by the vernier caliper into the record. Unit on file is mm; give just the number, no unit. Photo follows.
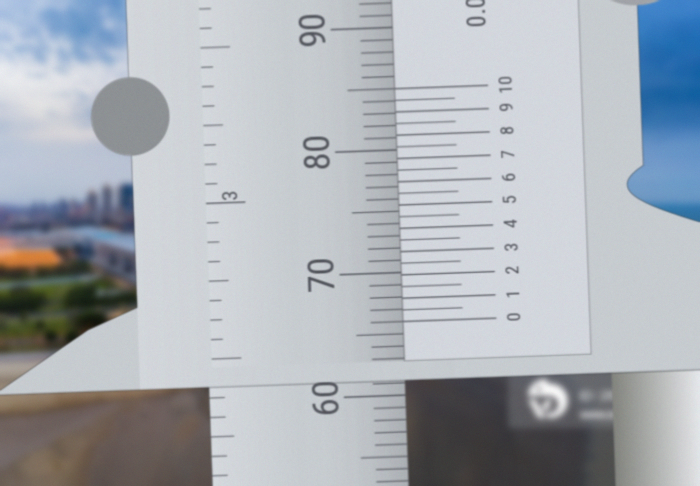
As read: 66.0
